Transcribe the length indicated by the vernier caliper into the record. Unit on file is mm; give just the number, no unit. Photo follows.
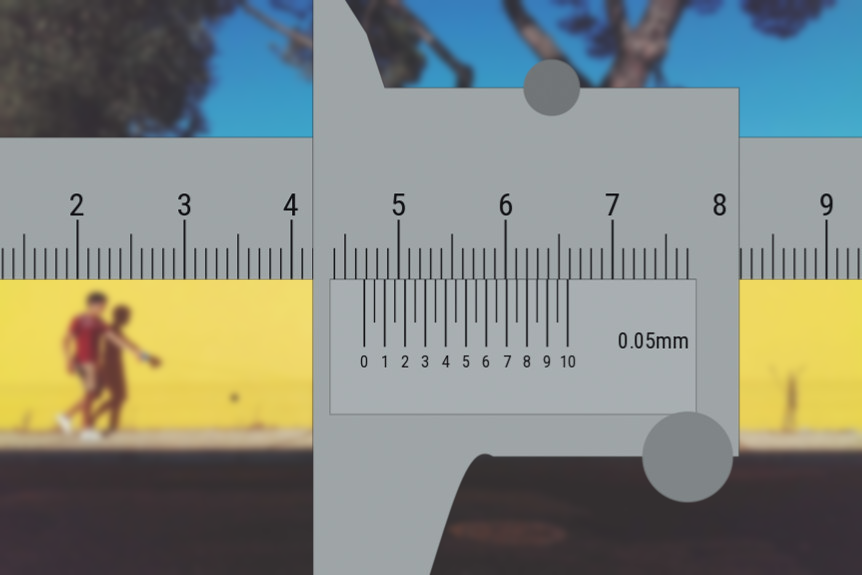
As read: 46.8
